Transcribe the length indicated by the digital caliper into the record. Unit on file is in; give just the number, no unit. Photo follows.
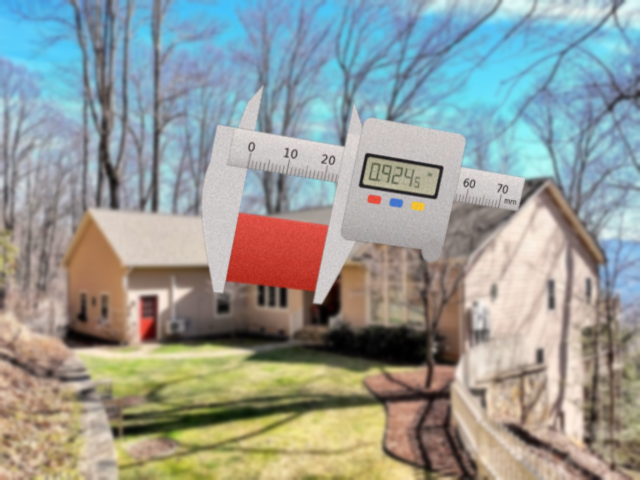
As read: 0.9245
